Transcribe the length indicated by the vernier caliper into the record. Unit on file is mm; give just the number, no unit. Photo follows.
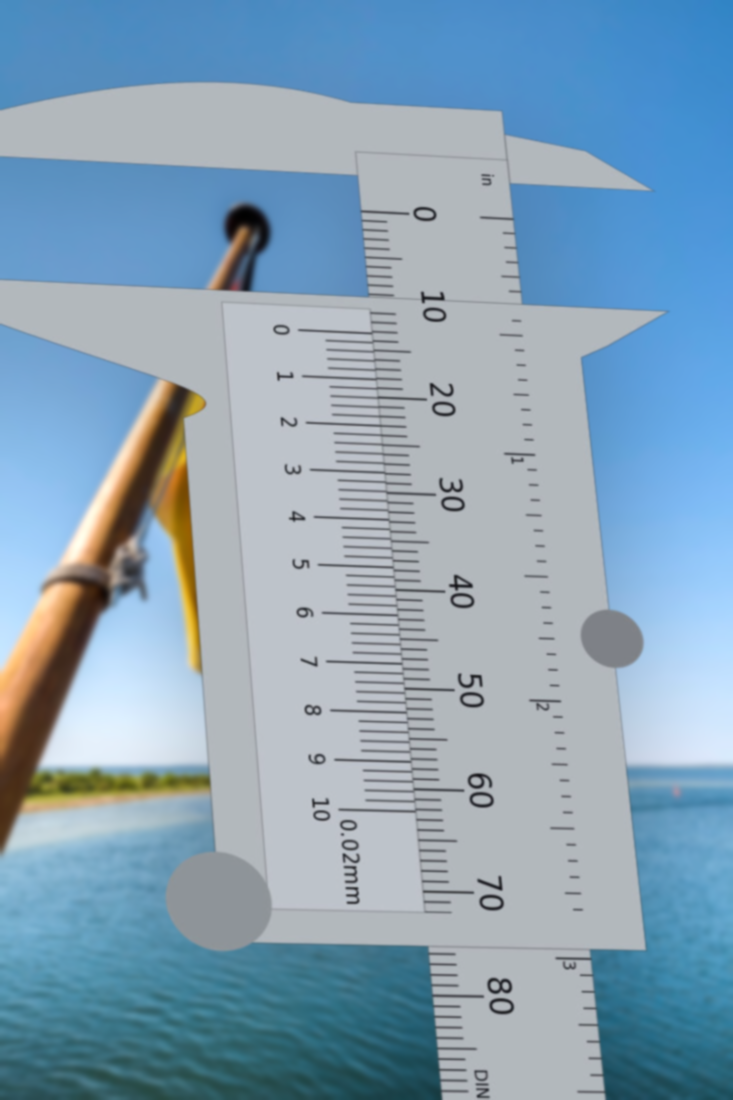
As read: 13.2
